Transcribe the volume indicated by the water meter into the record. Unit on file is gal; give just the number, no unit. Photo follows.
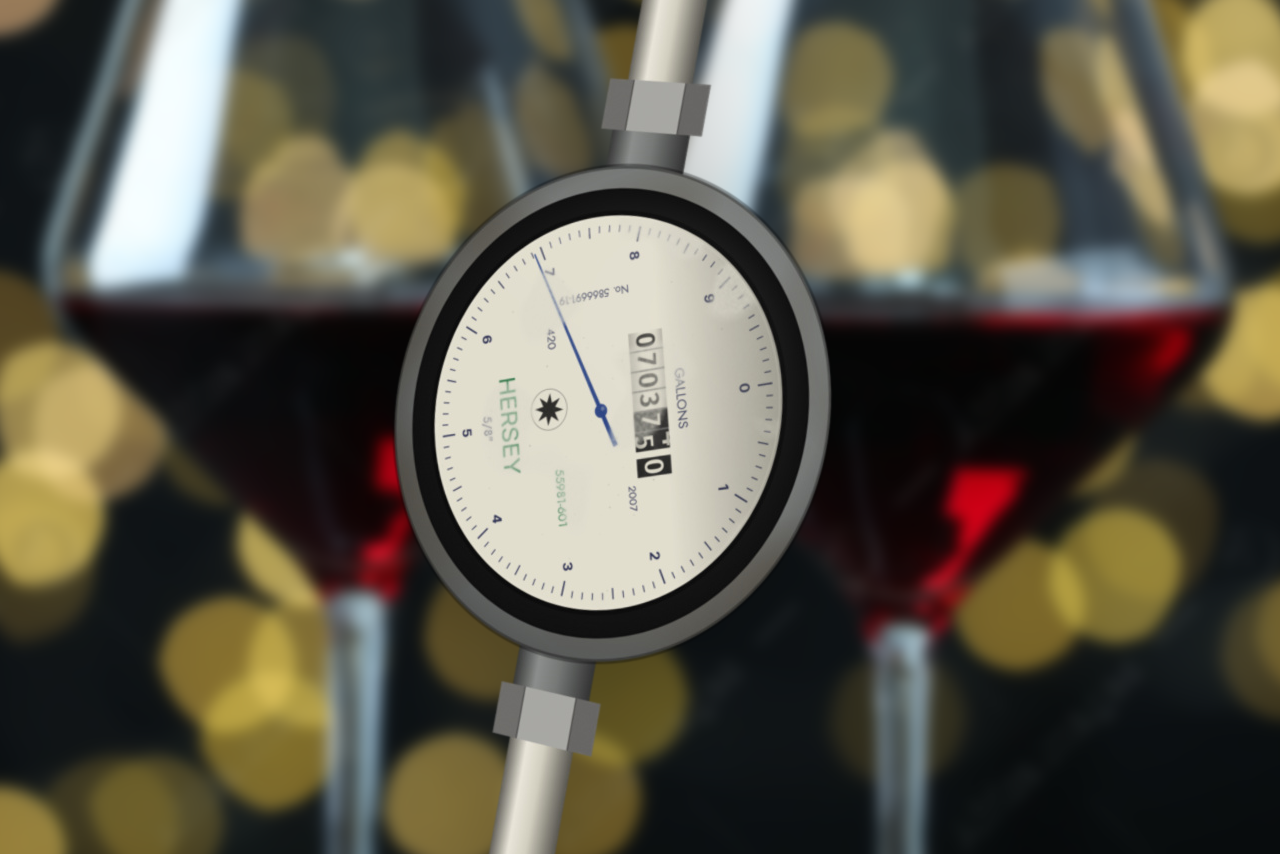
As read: 703746.9
